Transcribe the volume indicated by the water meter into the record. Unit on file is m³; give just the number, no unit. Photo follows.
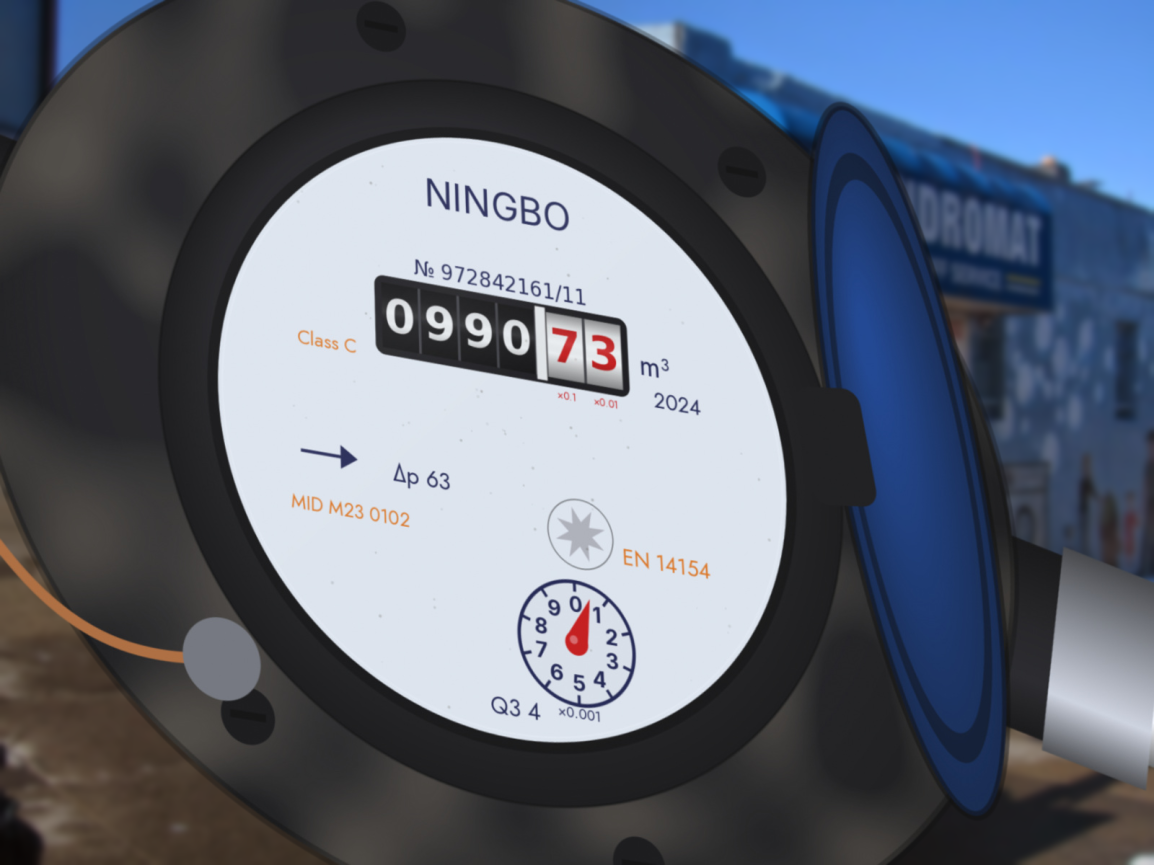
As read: 990.730
